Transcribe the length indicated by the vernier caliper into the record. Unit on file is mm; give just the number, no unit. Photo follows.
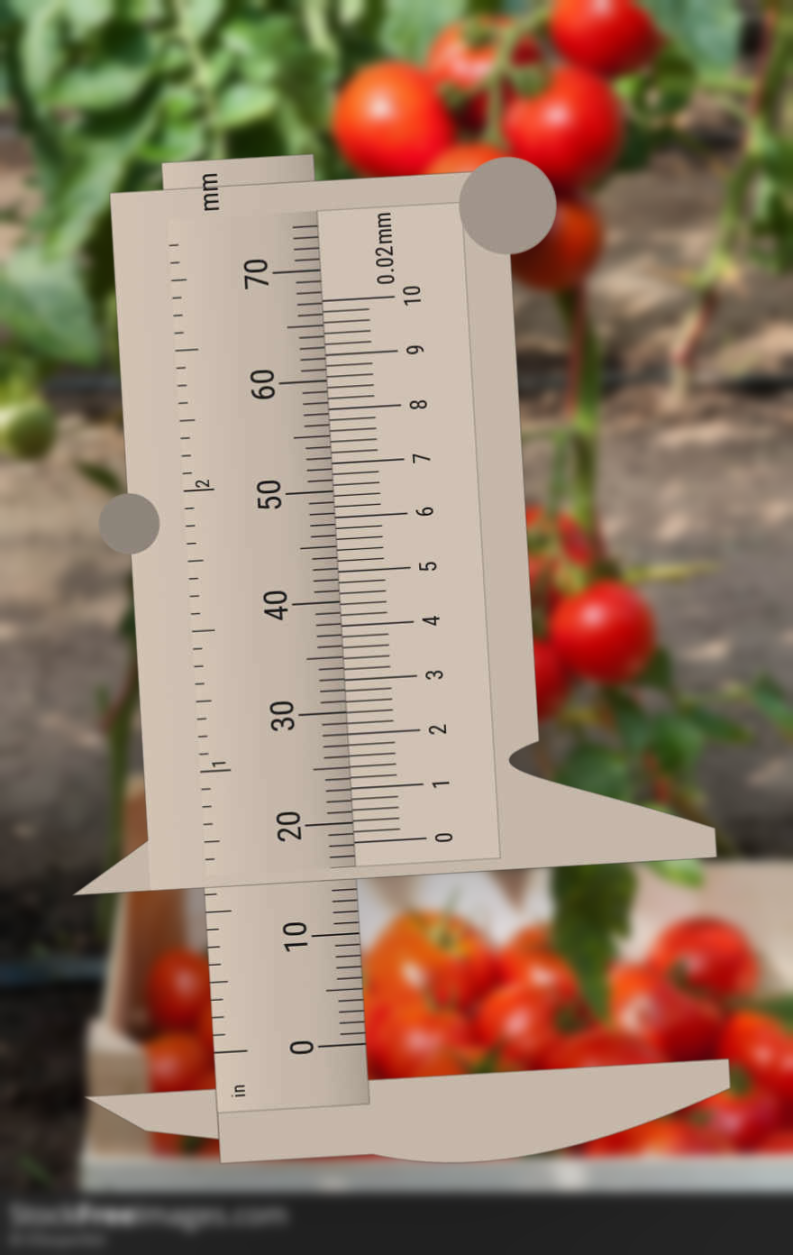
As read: 18.2
